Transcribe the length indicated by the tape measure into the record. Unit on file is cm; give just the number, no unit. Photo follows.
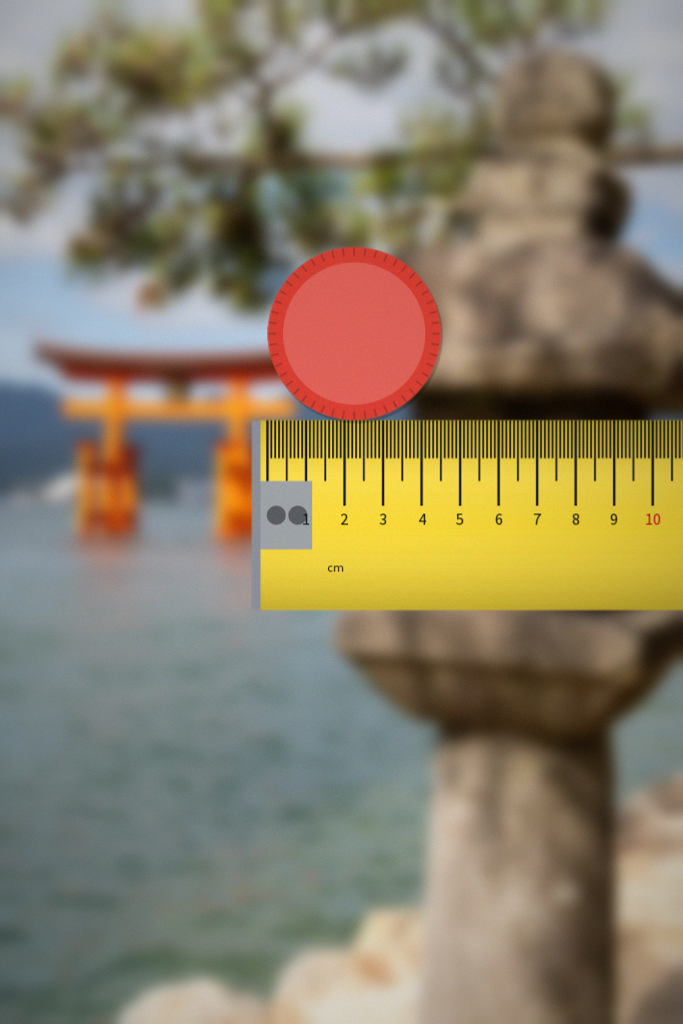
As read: 4.5
